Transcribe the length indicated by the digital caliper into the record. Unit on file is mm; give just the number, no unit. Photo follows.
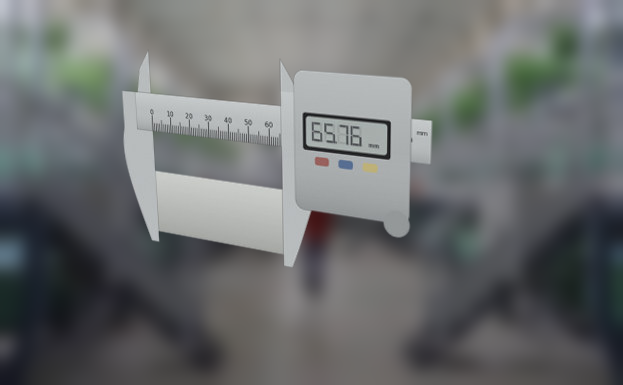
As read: 65.76
